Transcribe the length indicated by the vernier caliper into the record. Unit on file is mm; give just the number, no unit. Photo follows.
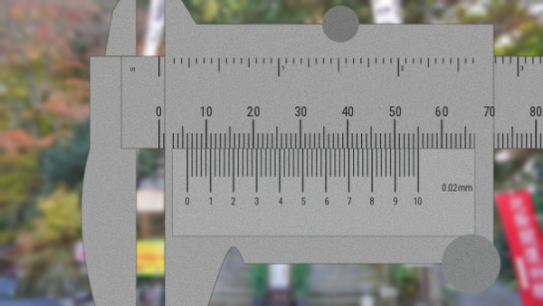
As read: 6.0
